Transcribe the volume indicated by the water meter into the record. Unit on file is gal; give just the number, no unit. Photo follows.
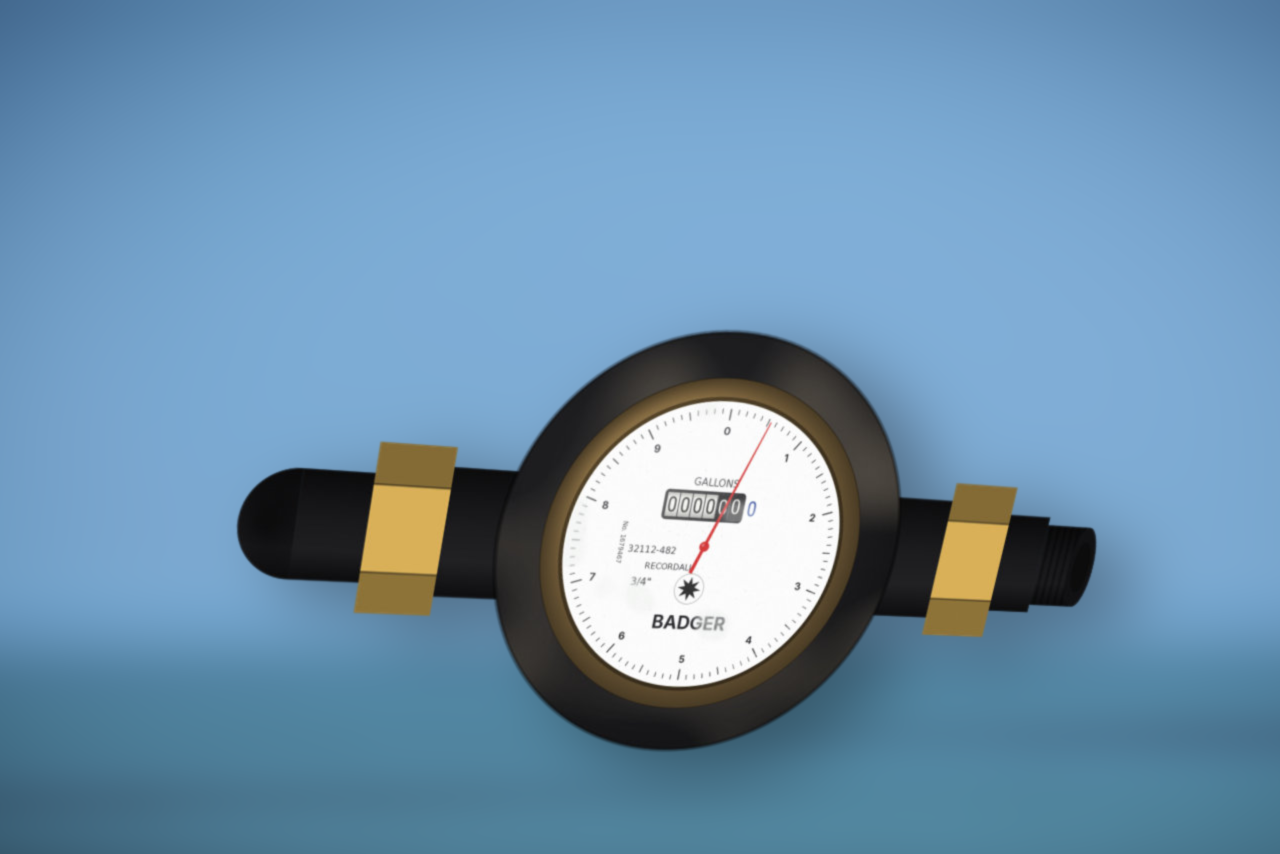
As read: 0.5
